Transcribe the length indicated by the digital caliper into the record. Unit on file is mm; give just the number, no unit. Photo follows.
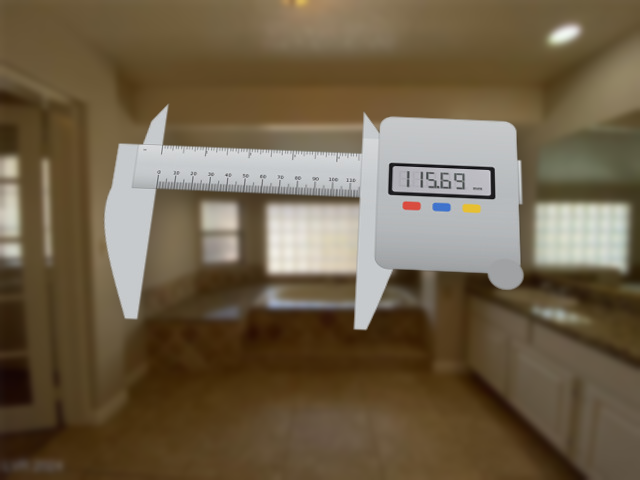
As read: 115.69
